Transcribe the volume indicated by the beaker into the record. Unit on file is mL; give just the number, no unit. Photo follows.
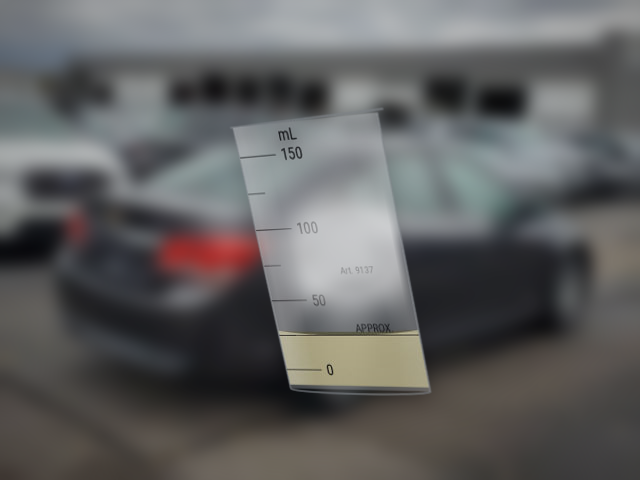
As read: 25
